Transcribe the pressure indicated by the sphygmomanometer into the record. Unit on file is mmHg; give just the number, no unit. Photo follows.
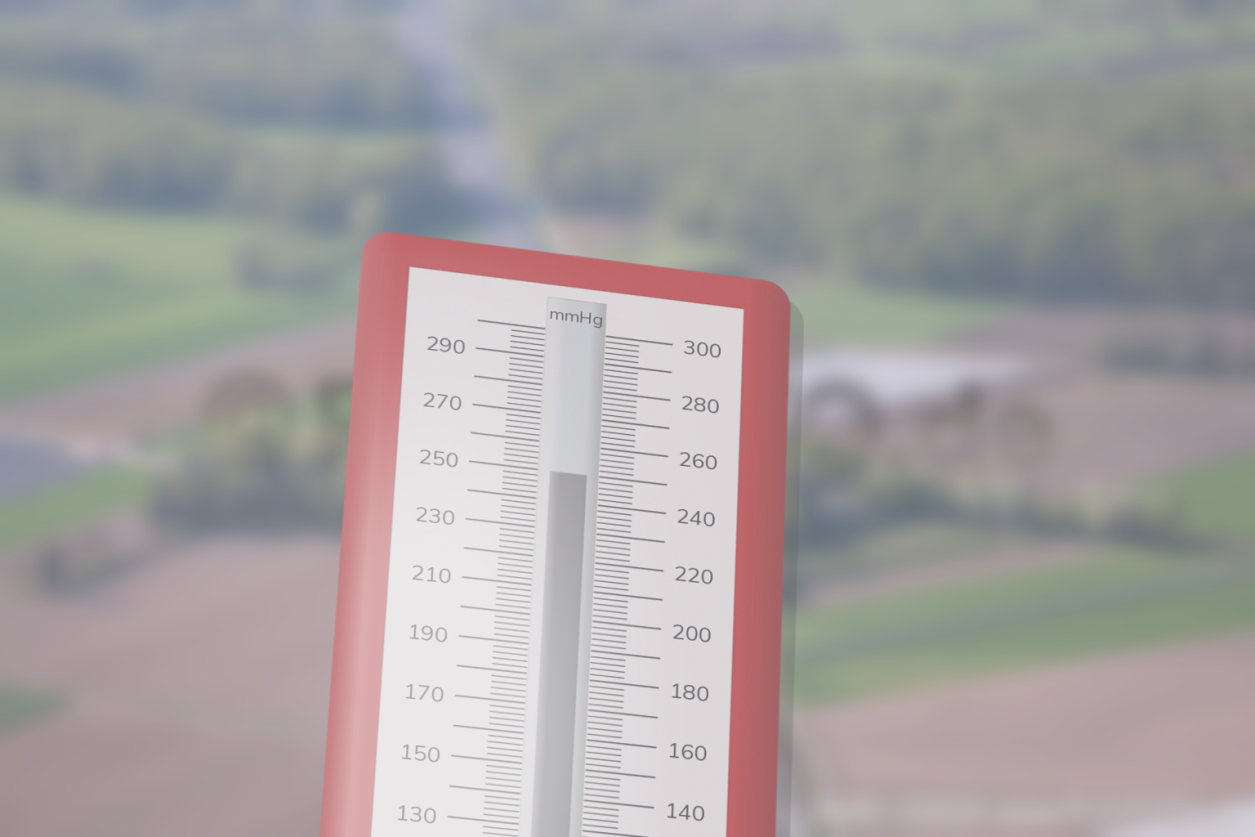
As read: 250
